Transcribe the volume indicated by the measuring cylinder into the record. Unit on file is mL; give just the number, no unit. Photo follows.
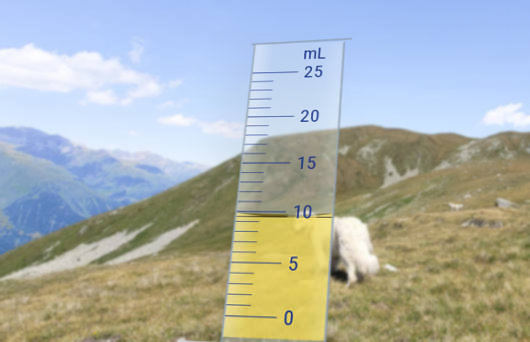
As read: 9.5
